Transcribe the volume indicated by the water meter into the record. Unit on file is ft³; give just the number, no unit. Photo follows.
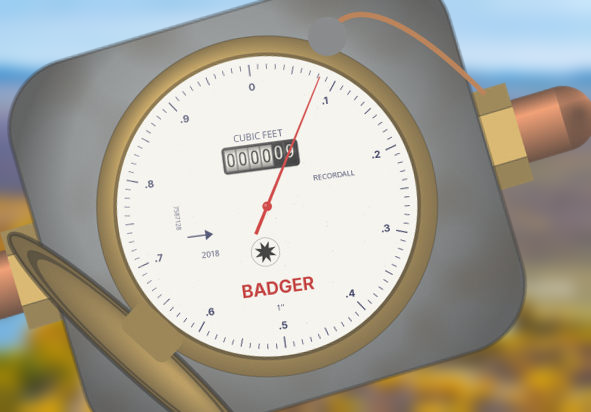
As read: 9.08
